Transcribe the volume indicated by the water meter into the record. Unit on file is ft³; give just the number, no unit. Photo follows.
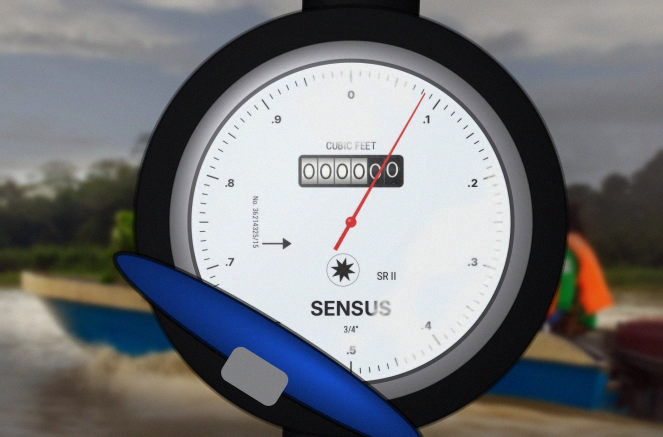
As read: 0.08
